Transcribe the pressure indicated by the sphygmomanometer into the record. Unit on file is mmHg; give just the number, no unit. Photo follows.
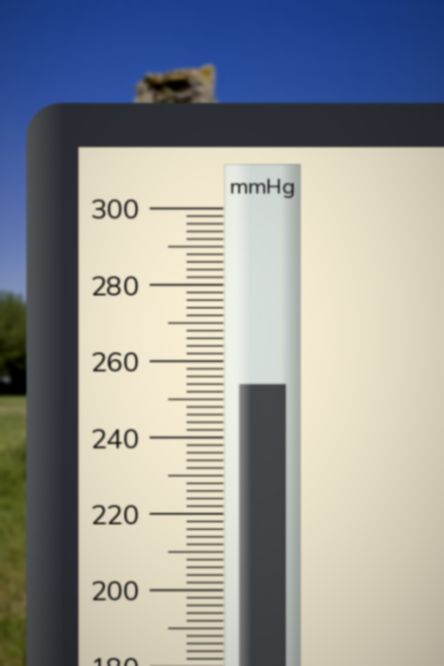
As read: 254
